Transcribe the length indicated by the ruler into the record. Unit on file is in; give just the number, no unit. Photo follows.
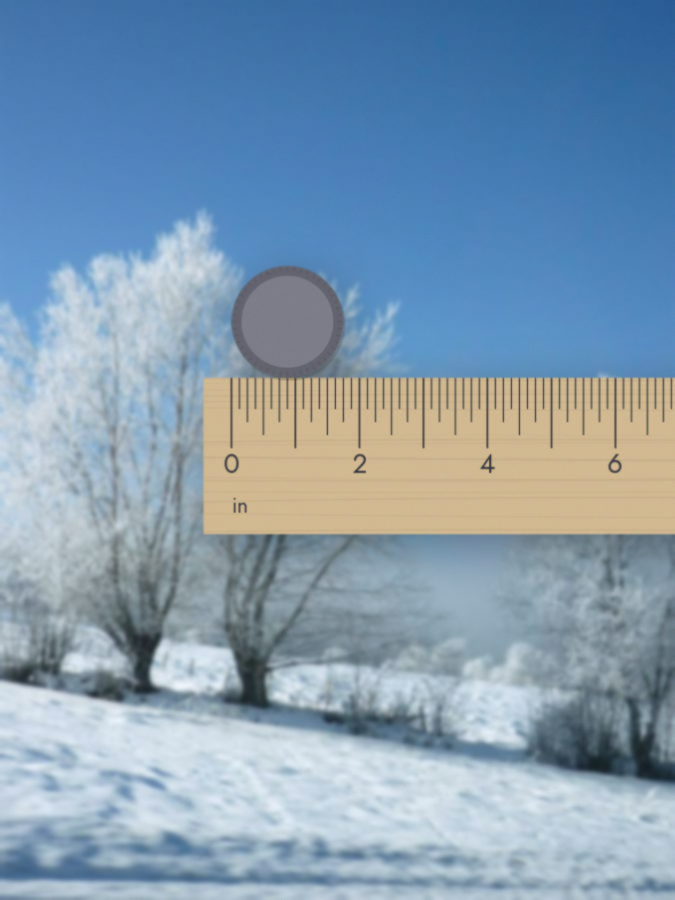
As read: 1.75
